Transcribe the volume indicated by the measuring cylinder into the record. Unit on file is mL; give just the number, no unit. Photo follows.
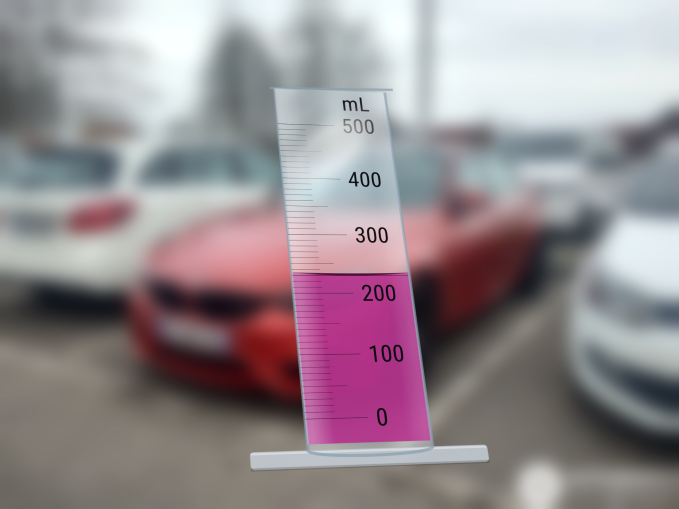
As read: 230
